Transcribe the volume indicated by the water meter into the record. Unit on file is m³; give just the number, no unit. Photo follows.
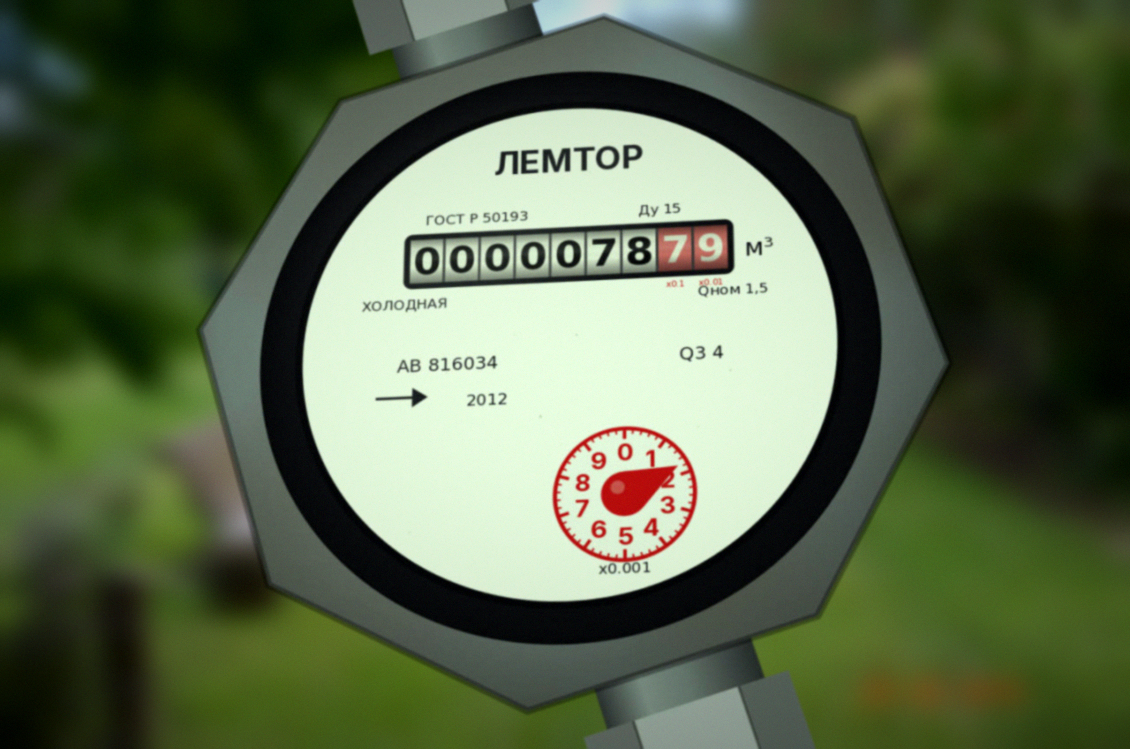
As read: 78.791
